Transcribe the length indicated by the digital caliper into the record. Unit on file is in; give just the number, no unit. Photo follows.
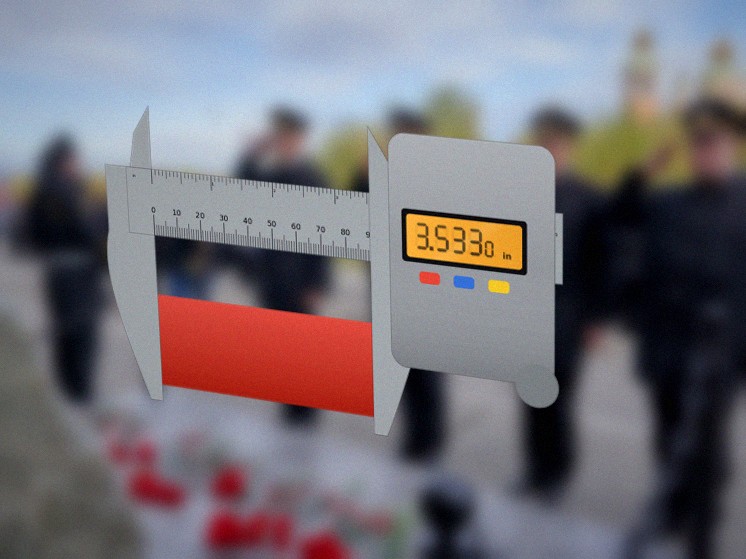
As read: 3.5330
